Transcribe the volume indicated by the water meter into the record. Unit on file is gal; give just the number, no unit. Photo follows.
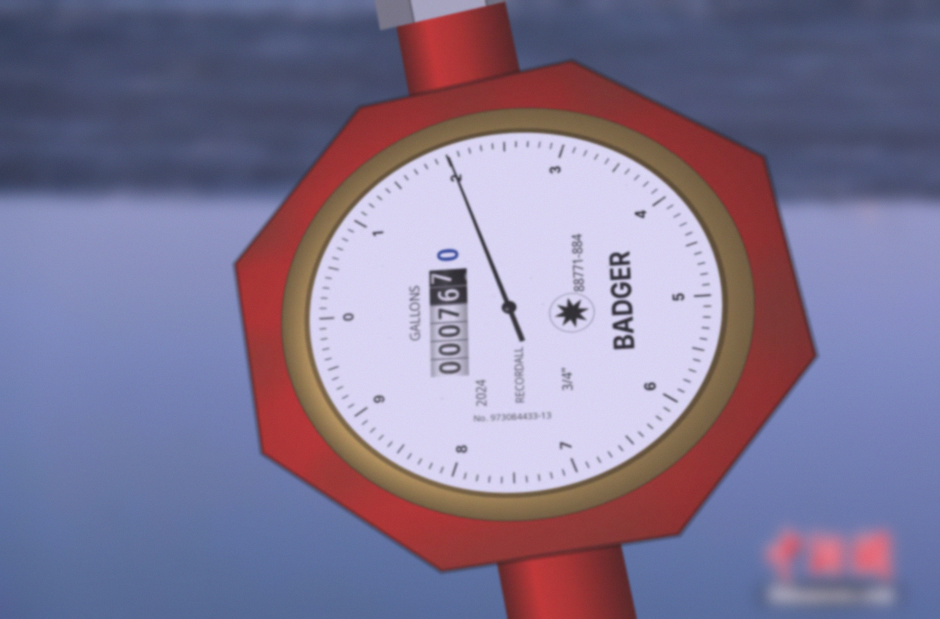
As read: 7672.0
